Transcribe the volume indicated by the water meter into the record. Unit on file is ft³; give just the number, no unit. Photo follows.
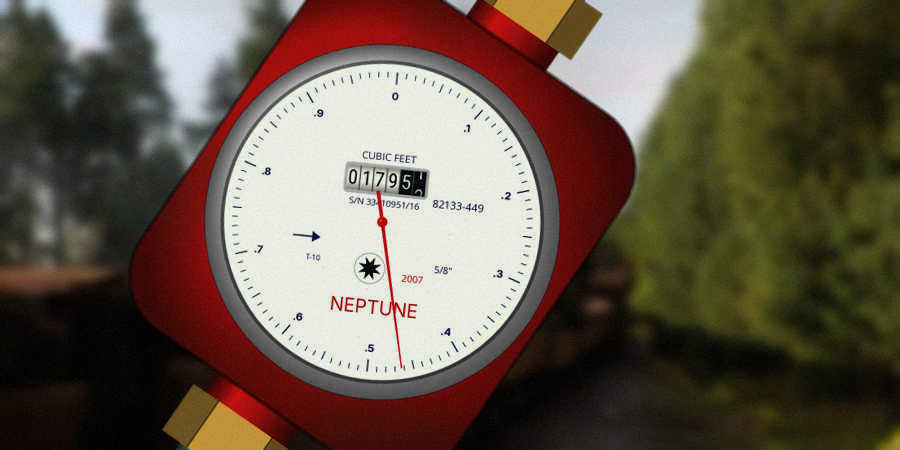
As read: 17951.46
